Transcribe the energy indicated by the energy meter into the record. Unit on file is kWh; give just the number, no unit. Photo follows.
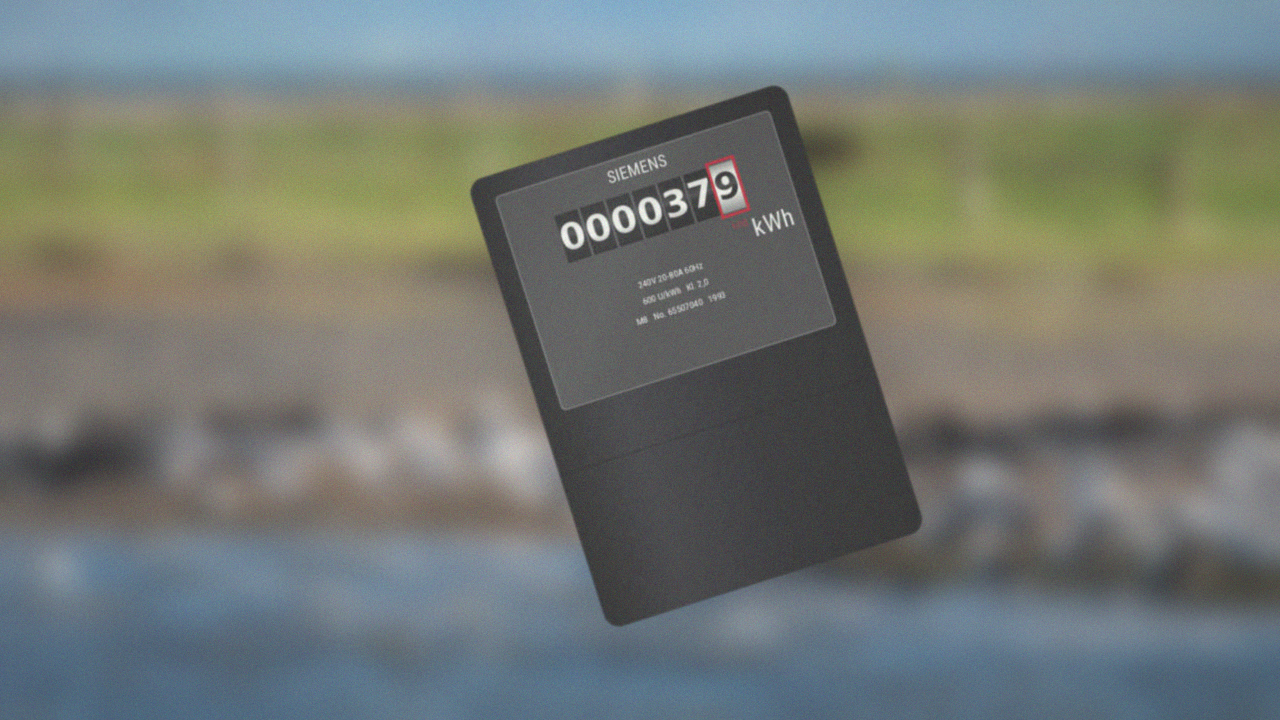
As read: 37.9
